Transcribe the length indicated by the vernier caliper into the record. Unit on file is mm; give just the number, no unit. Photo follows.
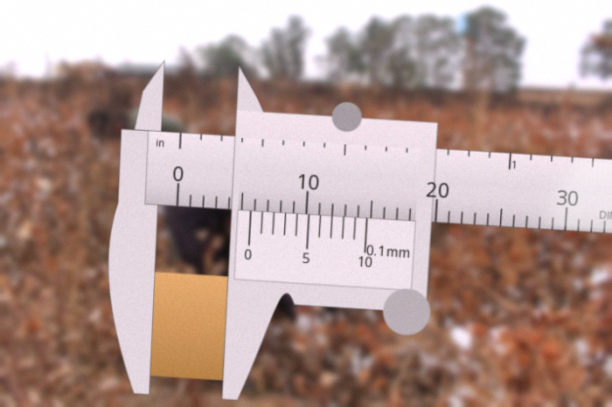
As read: 5.7
